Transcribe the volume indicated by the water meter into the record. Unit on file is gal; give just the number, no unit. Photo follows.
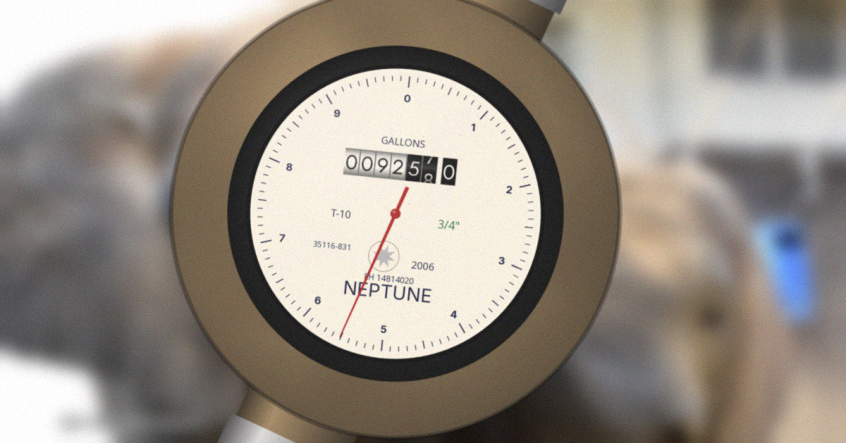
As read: 92575.5
